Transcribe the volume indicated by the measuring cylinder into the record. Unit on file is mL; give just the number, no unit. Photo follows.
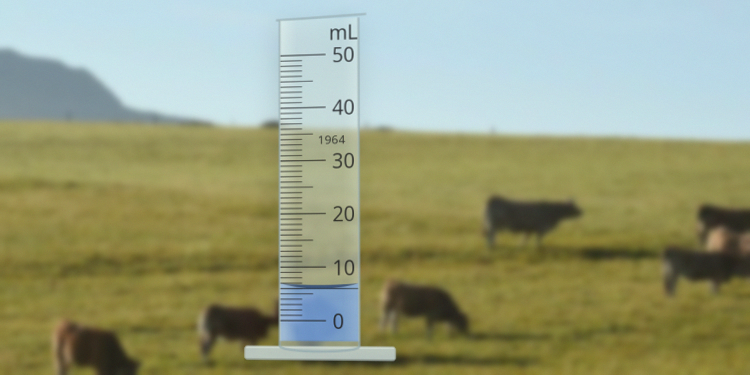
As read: 6
